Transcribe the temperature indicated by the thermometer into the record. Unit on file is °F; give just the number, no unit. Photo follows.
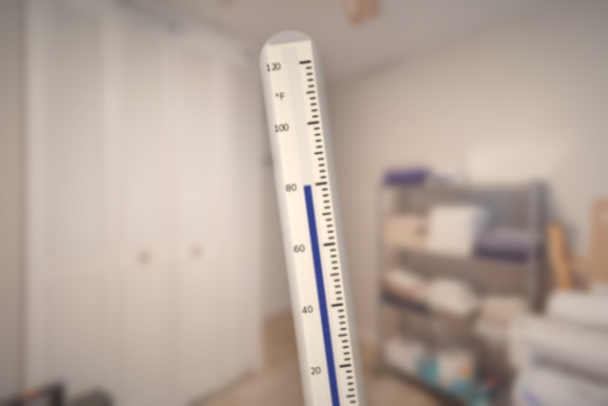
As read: 80
